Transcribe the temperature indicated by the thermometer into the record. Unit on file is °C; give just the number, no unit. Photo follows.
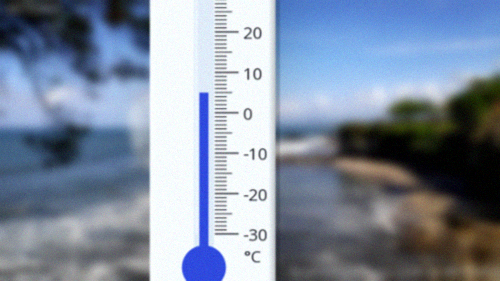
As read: 5
